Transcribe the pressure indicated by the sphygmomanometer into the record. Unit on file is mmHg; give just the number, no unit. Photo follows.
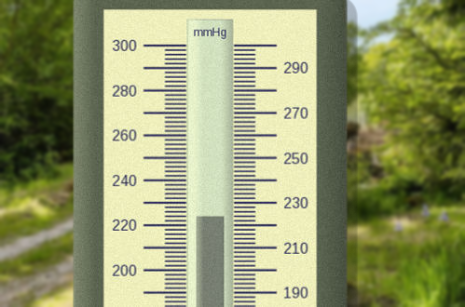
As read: 224
